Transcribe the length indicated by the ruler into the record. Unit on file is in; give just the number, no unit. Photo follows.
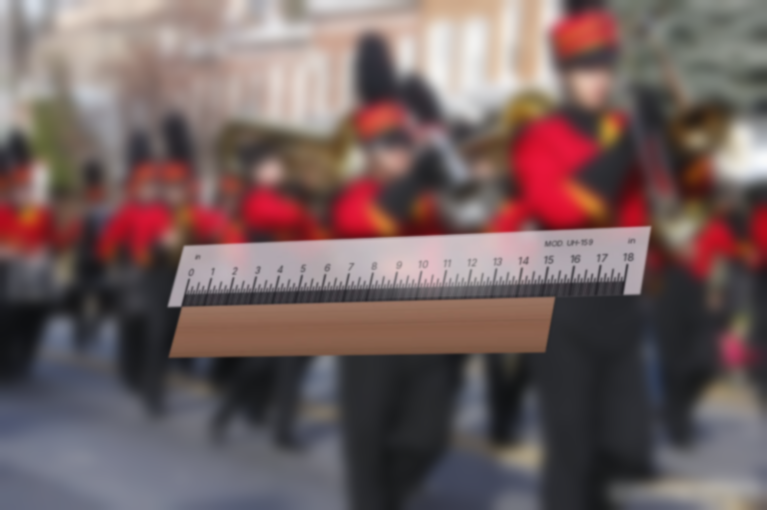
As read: 15.5
